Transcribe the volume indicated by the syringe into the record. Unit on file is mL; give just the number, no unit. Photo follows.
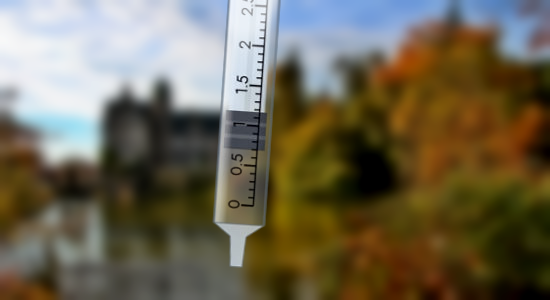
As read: 0.7
